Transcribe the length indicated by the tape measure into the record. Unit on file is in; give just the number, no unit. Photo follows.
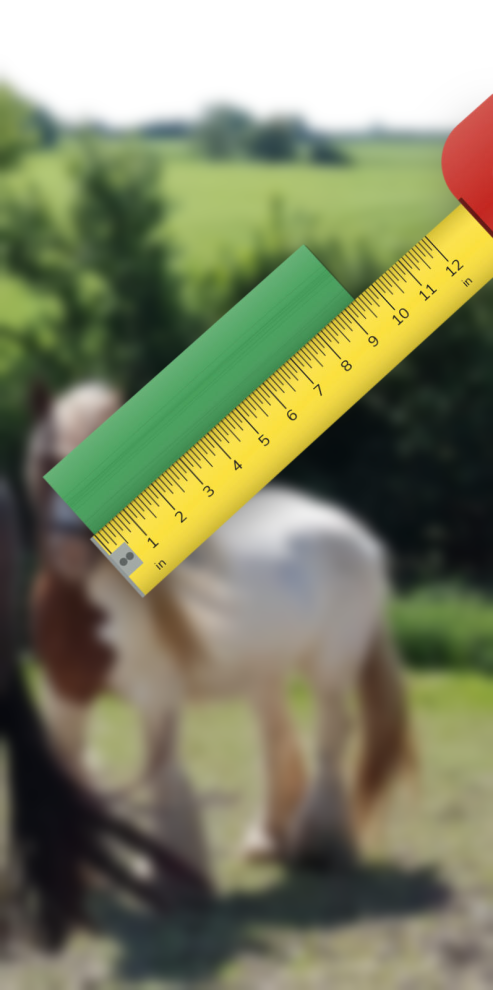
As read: 9.375
